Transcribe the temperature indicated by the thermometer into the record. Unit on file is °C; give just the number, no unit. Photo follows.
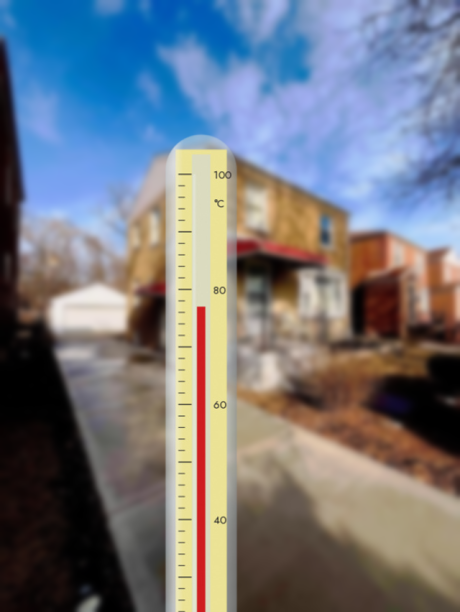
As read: 77
